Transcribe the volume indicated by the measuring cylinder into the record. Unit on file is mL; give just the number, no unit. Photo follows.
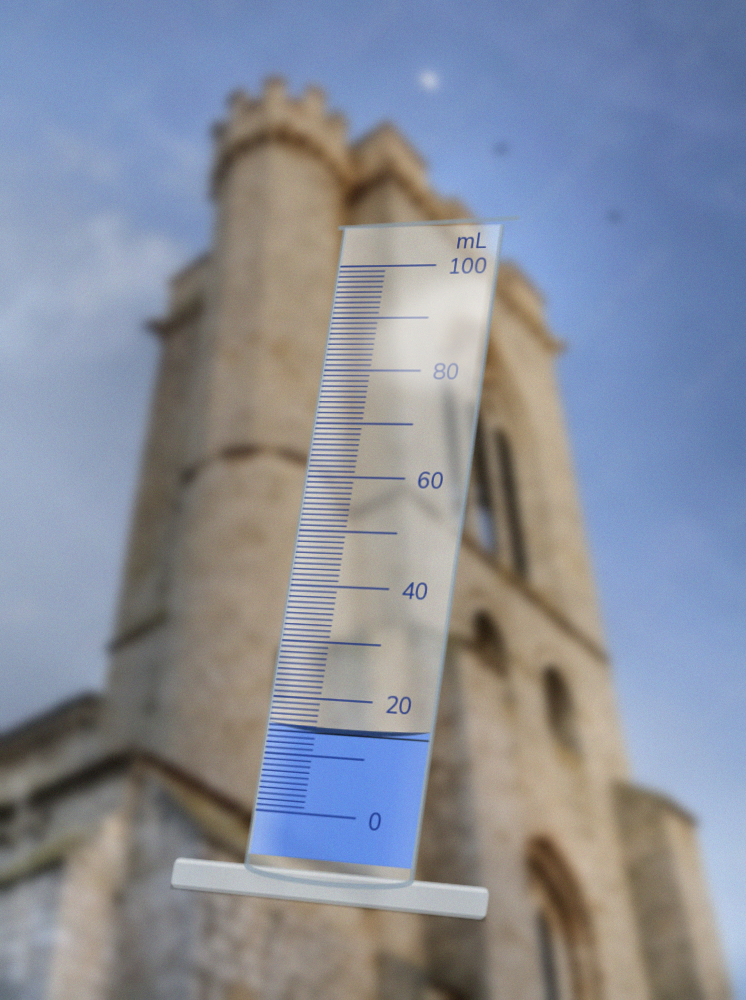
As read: 14
